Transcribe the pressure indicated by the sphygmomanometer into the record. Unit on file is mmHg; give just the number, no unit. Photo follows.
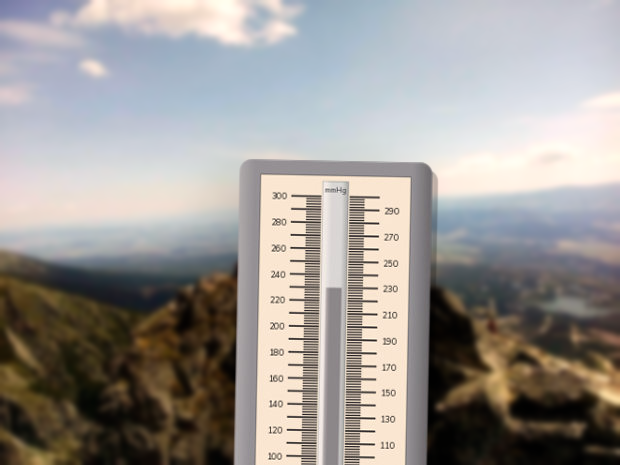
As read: 230
